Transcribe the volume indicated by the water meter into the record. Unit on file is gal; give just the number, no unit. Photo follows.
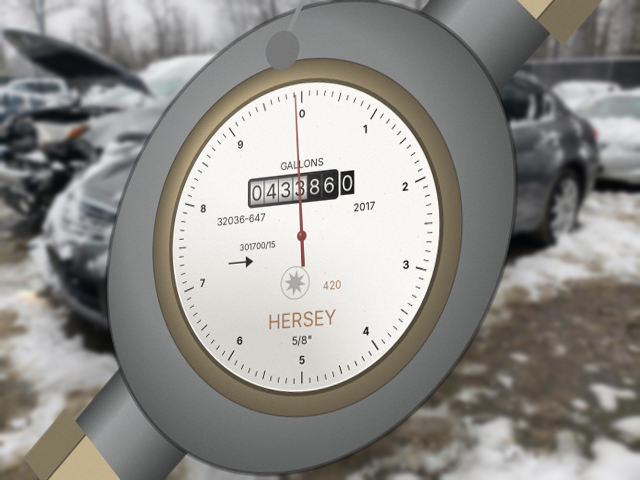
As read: 433859.9
